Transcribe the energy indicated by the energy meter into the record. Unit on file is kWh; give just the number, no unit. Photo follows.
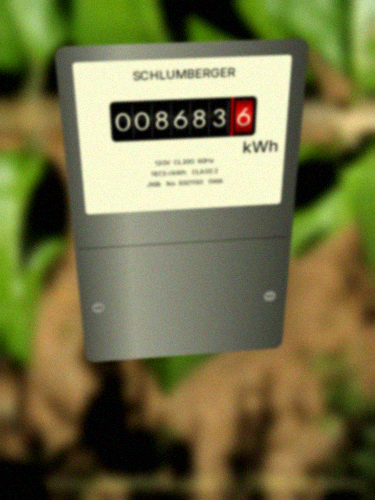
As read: 8683.6
